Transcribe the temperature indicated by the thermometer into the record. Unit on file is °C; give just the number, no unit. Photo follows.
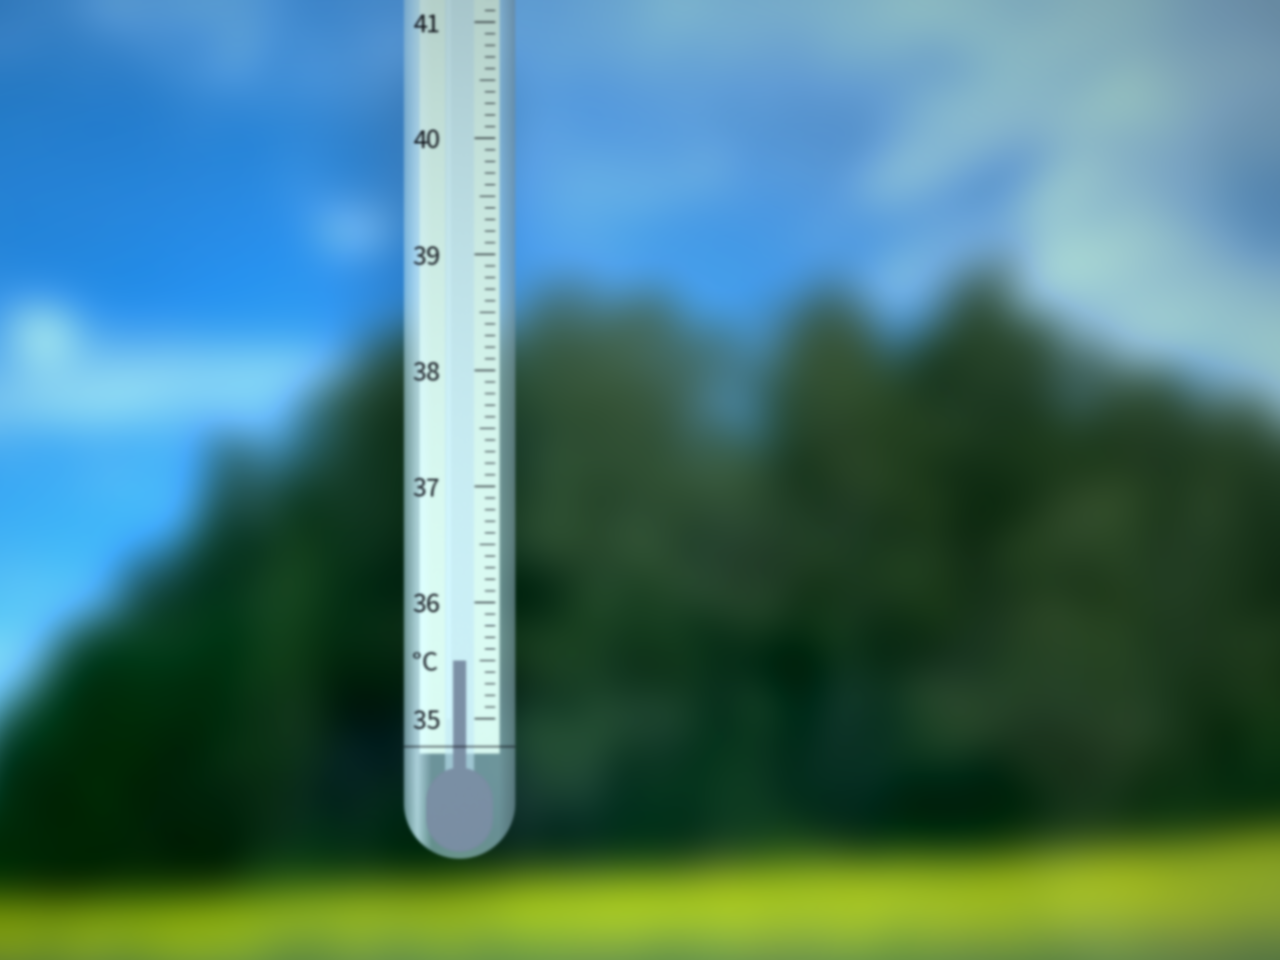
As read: 35.5
